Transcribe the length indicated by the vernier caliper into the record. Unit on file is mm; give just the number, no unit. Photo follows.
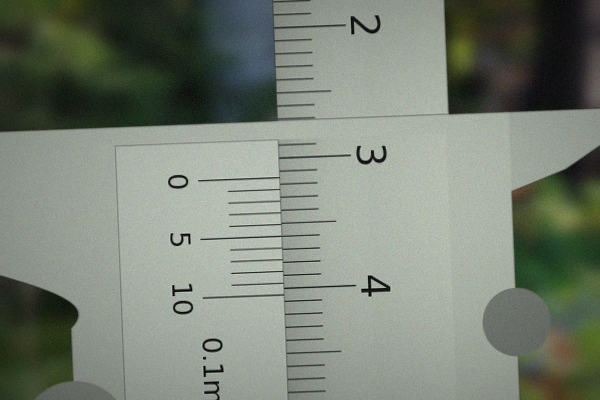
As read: 31.5
